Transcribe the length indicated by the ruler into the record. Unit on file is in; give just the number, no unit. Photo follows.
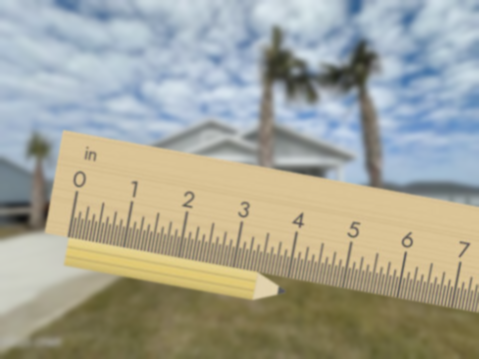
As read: 4
